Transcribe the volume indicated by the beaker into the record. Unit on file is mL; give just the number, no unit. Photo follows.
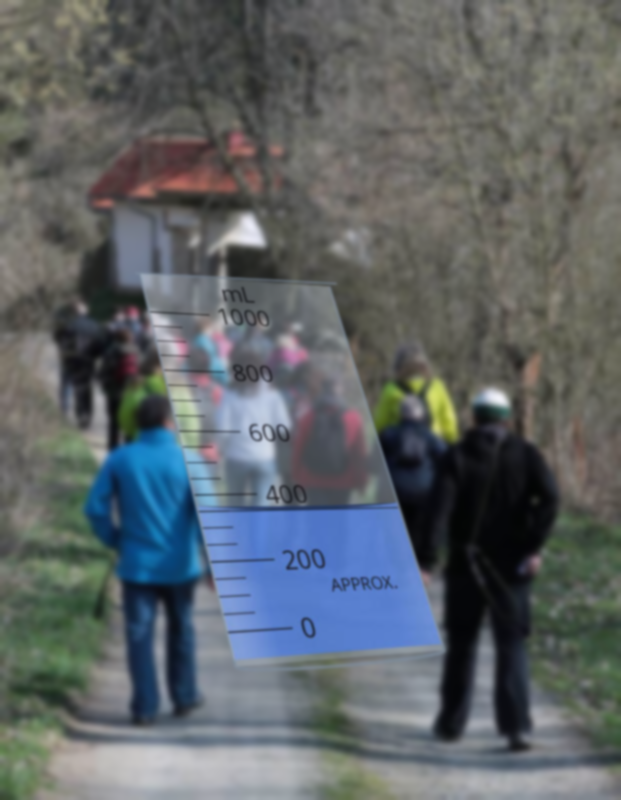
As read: 350
